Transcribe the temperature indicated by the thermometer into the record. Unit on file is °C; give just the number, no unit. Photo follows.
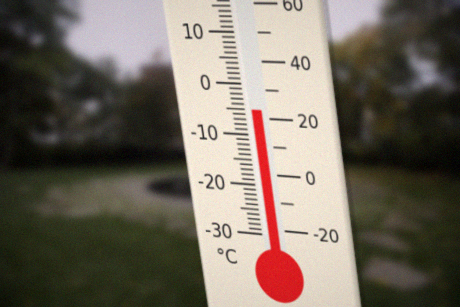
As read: -5
